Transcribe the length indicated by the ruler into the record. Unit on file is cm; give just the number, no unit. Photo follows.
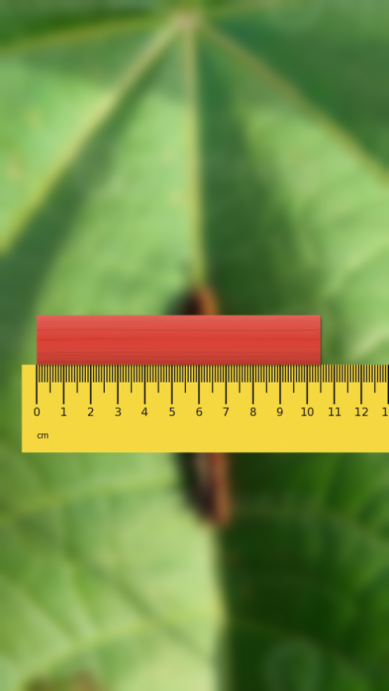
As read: 10.5
